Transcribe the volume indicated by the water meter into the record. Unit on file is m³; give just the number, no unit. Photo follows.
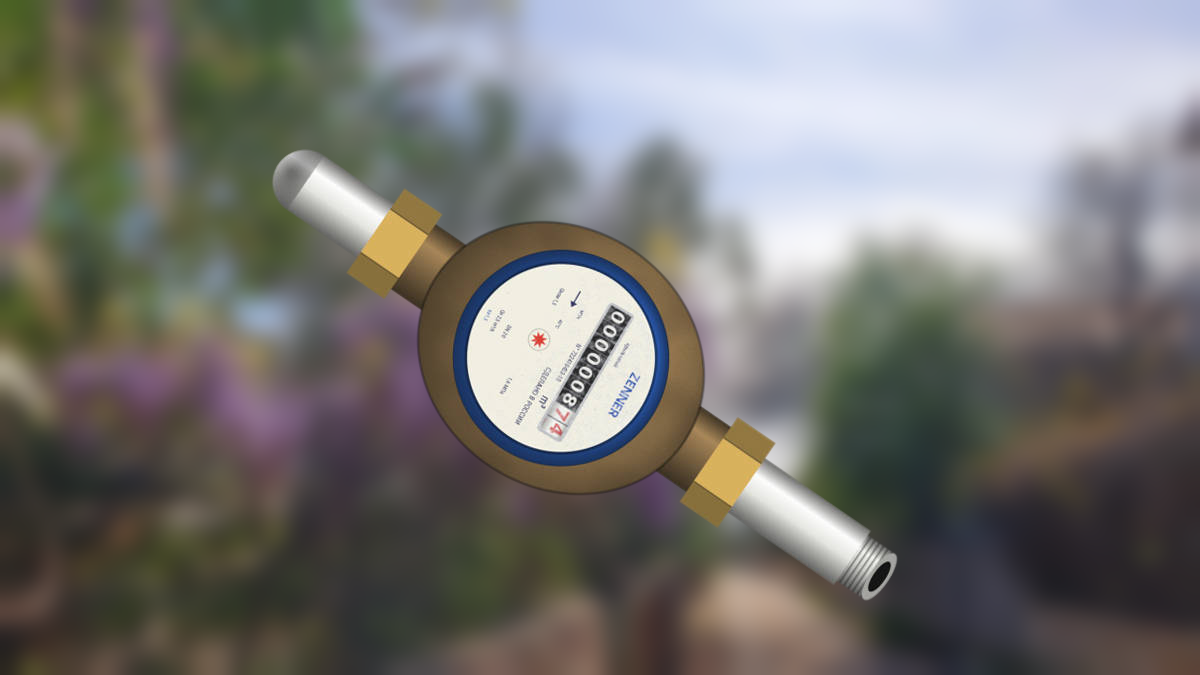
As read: 8.74
